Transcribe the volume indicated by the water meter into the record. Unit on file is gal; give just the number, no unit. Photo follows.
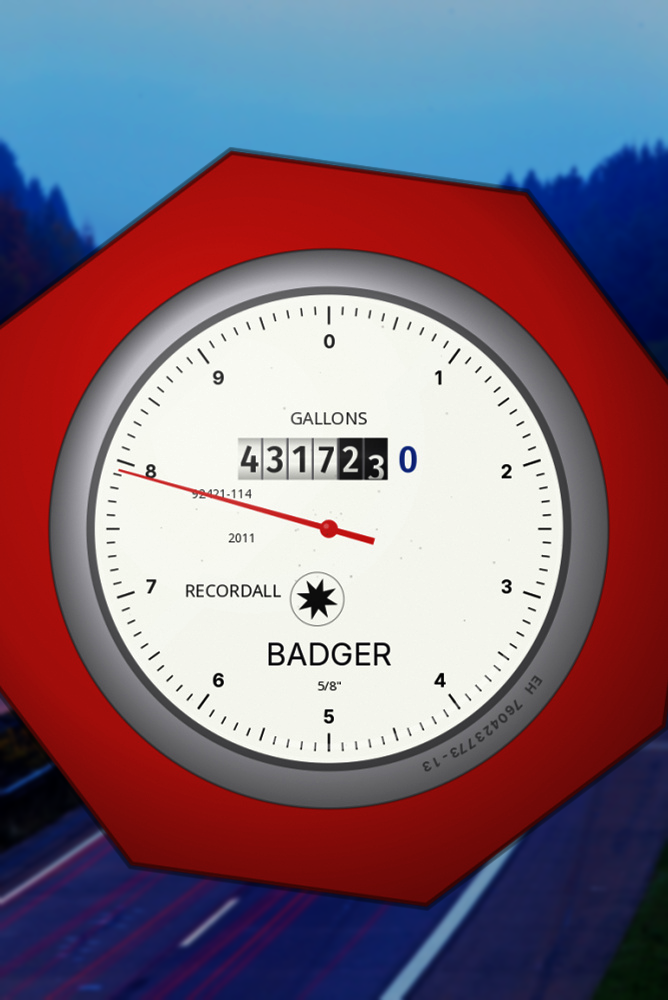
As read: 4317227.9
